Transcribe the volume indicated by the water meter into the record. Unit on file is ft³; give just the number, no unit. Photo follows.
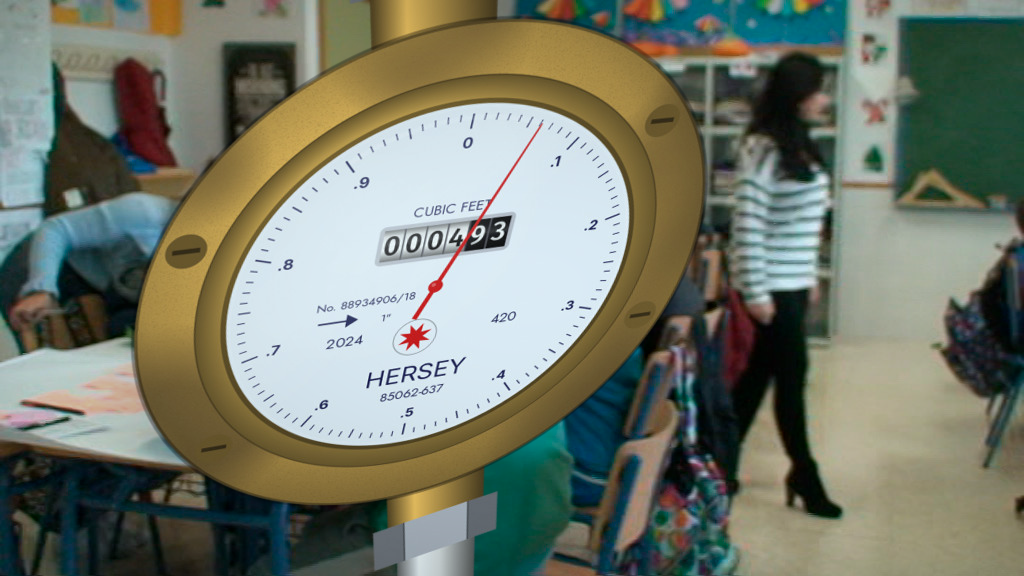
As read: 493.06
